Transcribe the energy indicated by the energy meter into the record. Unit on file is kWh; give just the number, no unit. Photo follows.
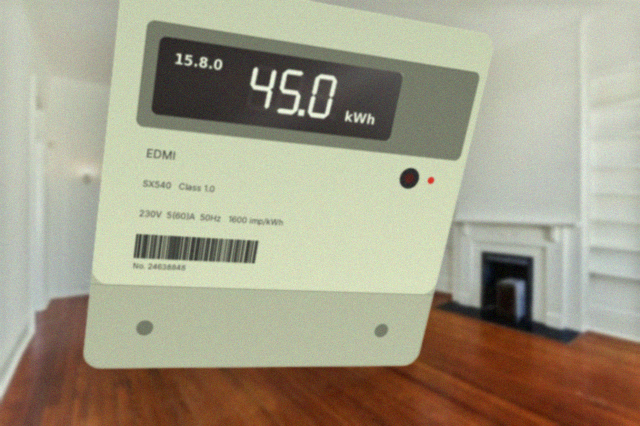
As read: 45.0
